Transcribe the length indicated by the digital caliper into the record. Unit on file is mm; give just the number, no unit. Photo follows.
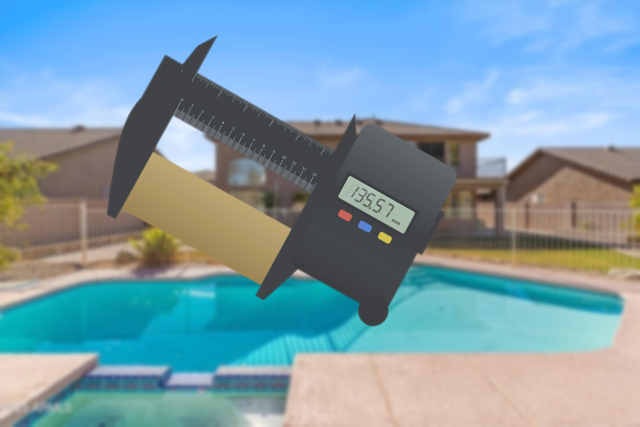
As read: 135.57
